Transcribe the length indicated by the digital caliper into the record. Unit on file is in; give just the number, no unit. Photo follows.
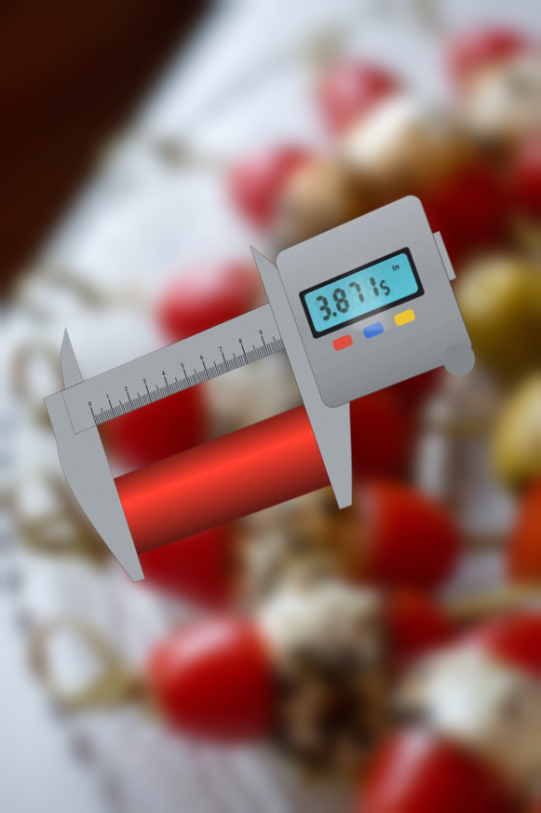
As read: 3.8715
